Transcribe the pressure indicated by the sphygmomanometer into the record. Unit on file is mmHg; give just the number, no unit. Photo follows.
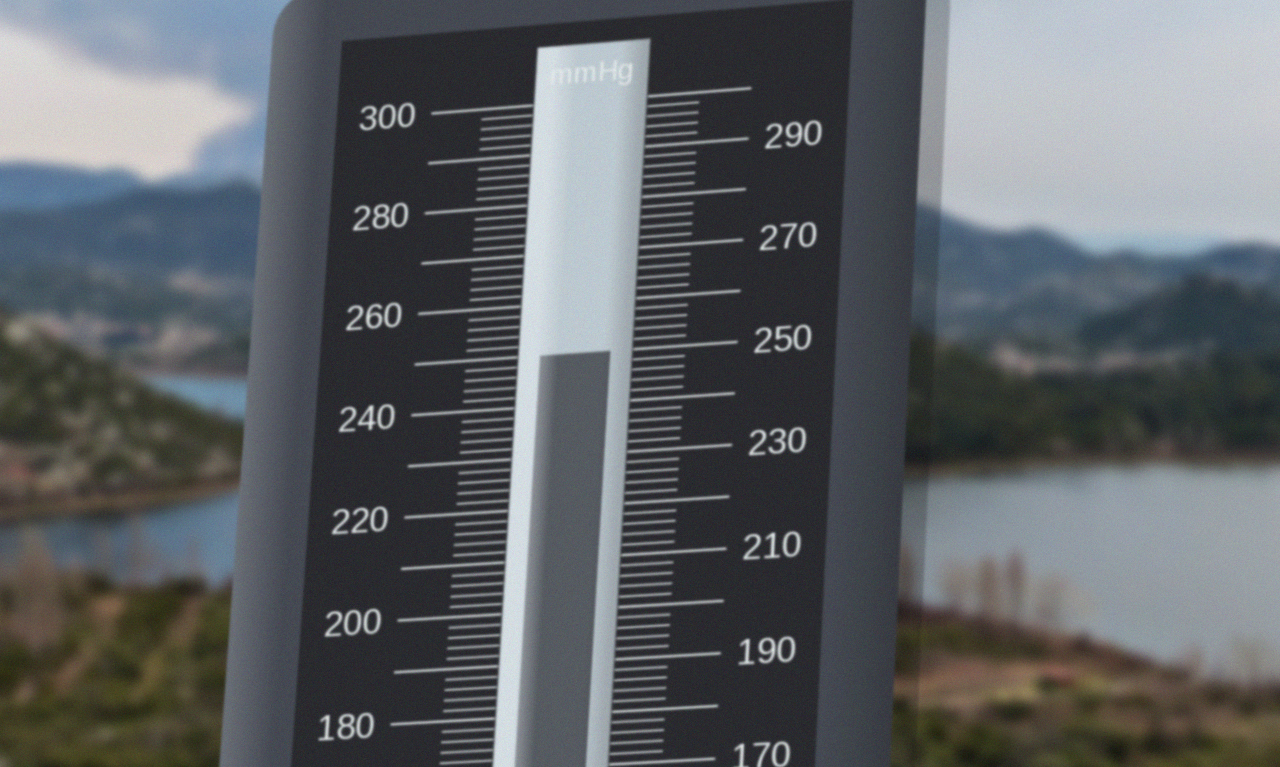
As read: 250
